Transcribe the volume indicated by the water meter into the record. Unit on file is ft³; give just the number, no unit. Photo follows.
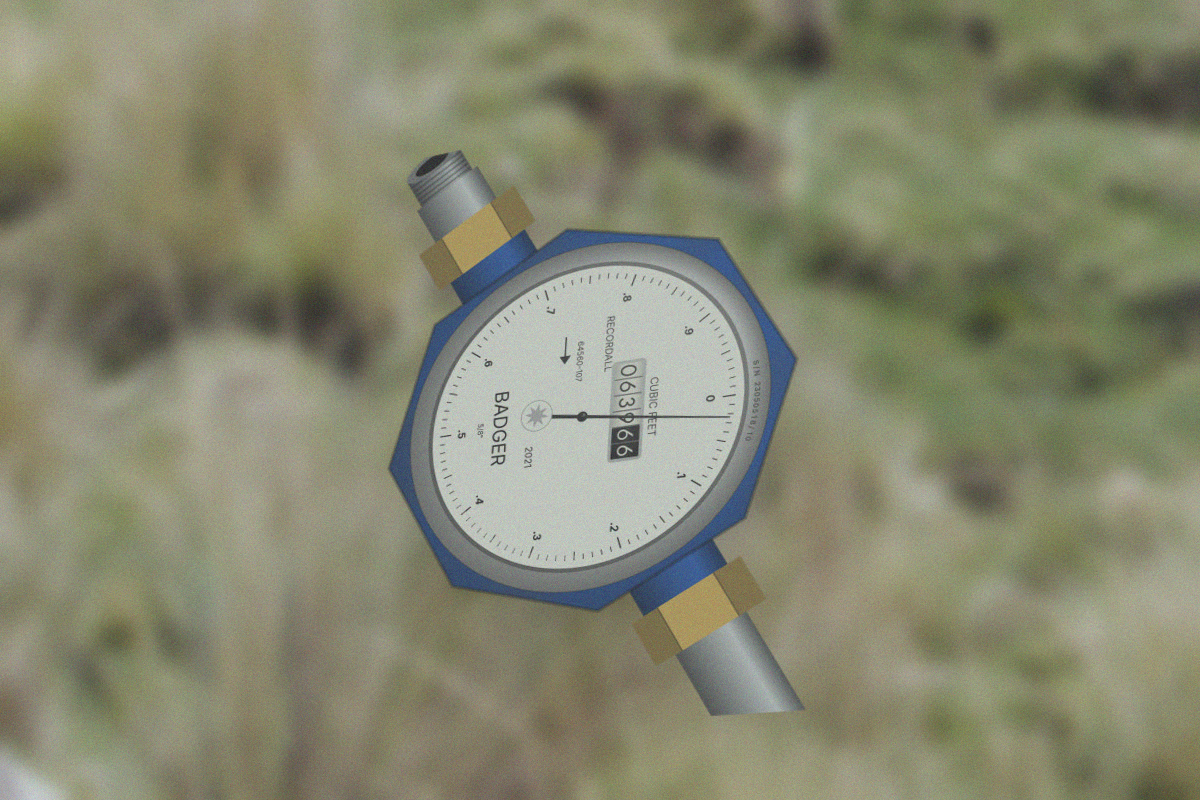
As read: 63966.02
